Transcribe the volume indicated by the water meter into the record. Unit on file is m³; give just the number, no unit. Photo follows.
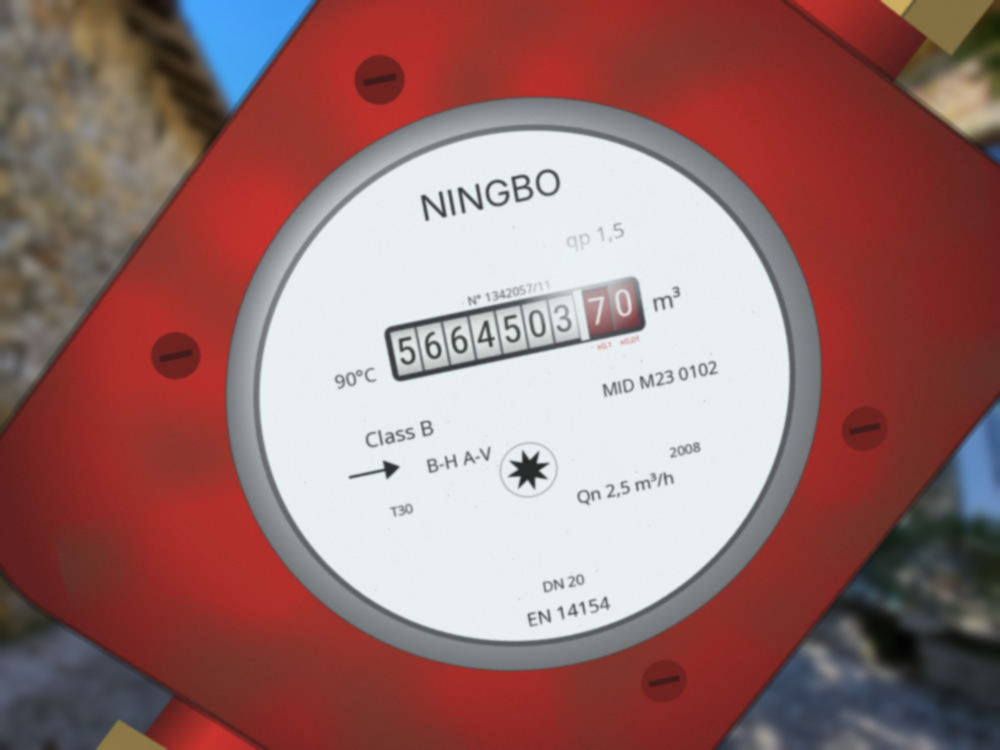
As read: 5664503.70
